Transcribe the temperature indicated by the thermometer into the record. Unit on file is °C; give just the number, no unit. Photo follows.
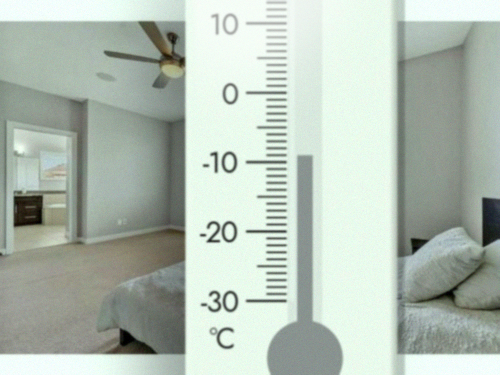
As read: -9
